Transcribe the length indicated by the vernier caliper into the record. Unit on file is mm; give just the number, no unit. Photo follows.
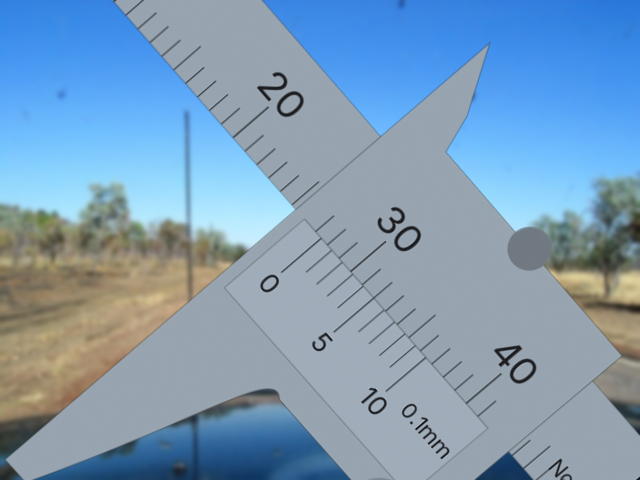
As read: 27.5
